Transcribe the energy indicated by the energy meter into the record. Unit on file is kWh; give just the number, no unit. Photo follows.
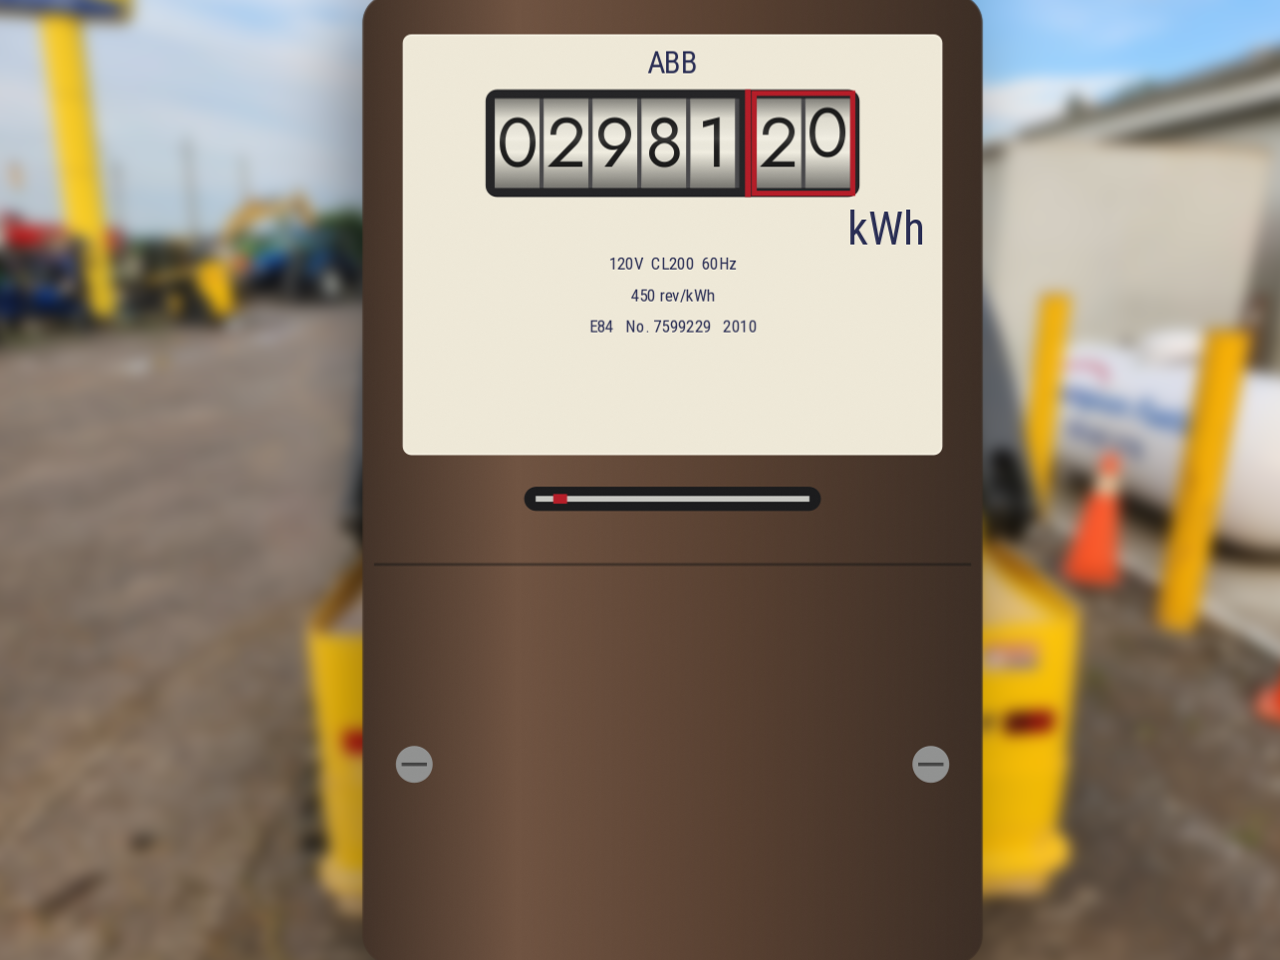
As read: 2981.20
